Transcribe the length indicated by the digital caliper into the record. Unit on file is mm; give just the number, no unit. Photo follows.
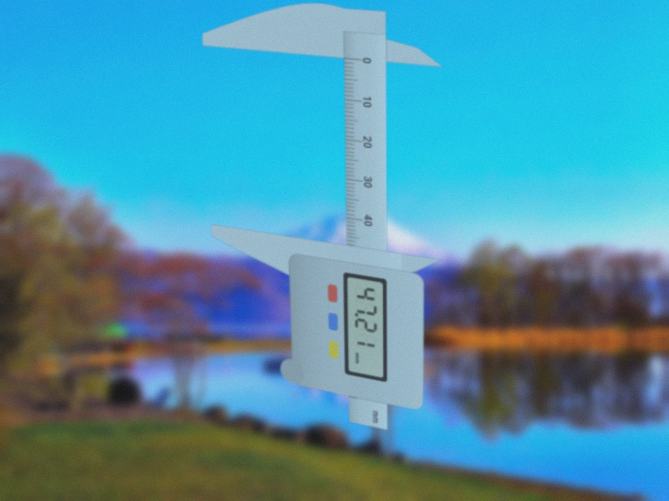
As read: 47.21
